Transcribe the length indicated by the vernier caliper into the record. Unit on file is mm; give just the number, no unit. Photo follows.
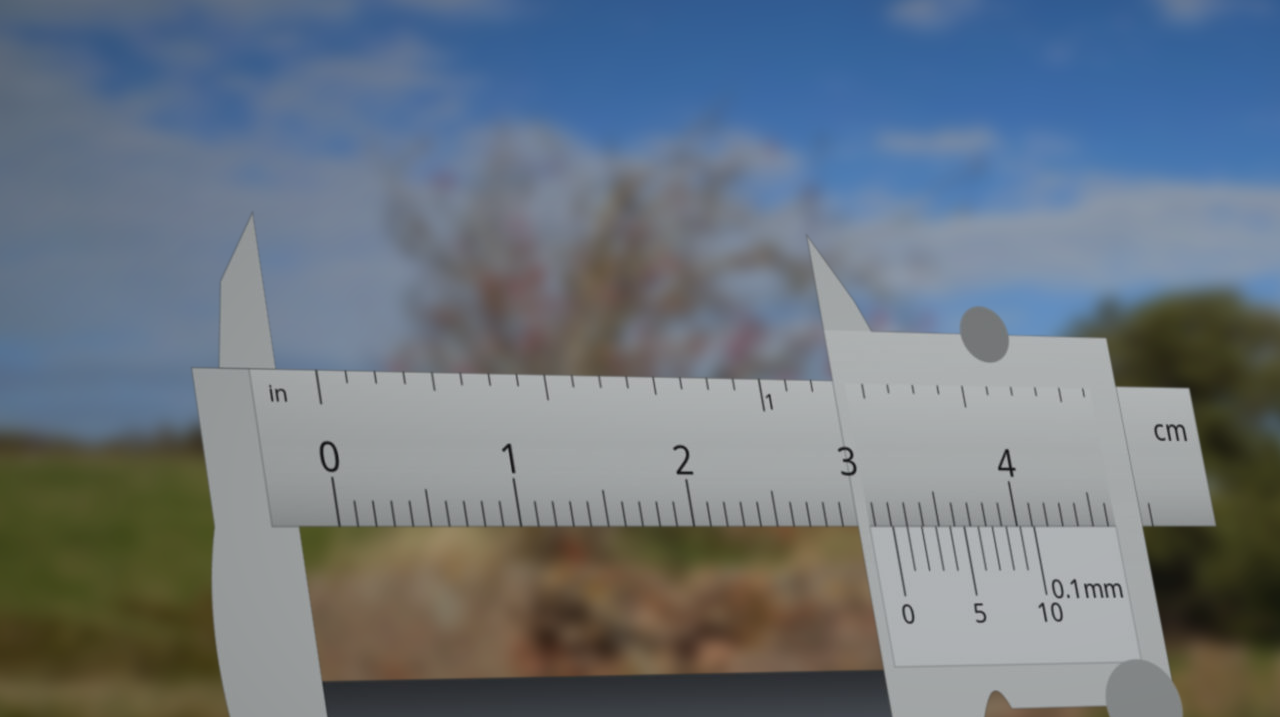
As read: 32.1
